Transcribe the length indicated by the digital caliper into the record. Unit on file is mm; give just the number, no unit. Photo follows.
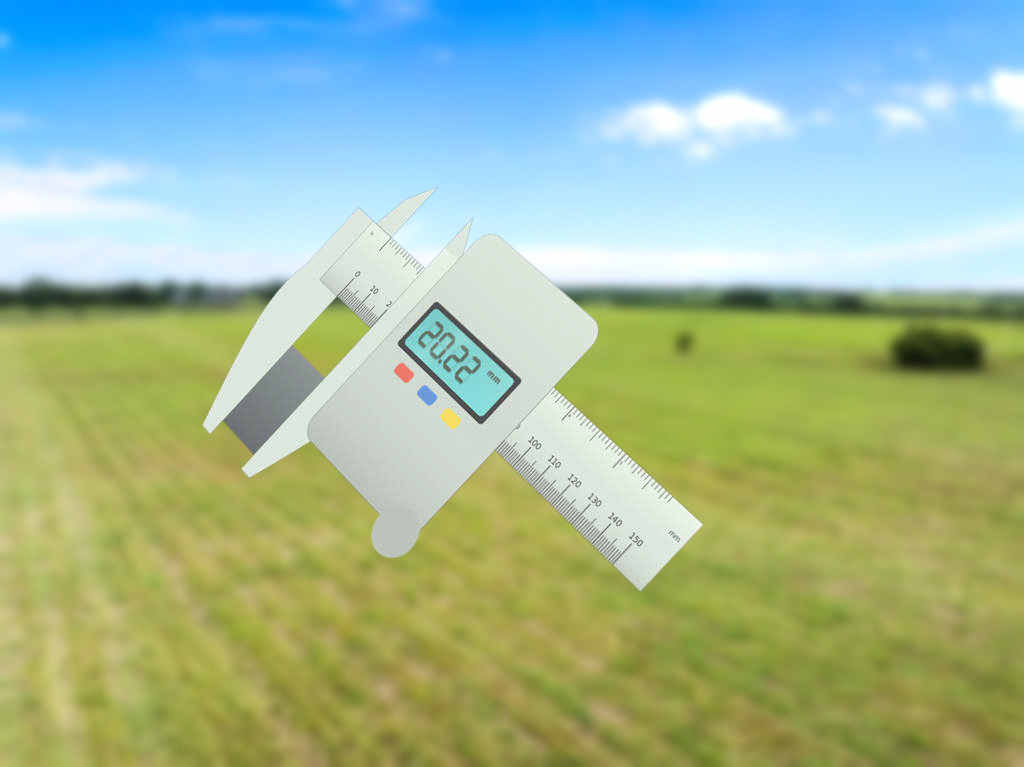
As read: 20.22
